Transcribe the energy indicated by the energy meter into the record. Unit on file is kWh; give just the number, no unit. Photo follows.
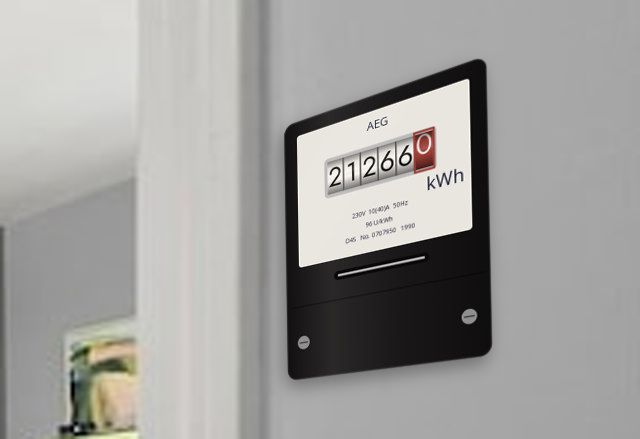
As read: 21266.0
